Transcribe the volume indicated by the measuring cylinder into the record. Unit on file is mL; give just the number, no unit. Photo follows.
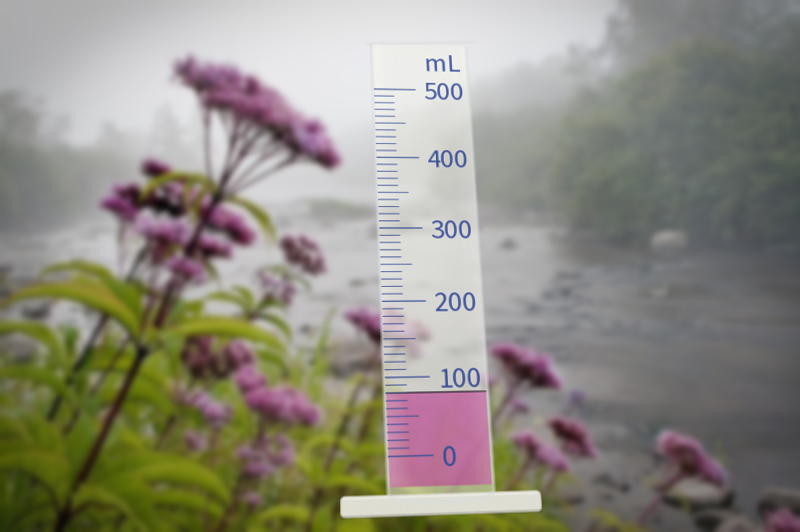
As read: 80
